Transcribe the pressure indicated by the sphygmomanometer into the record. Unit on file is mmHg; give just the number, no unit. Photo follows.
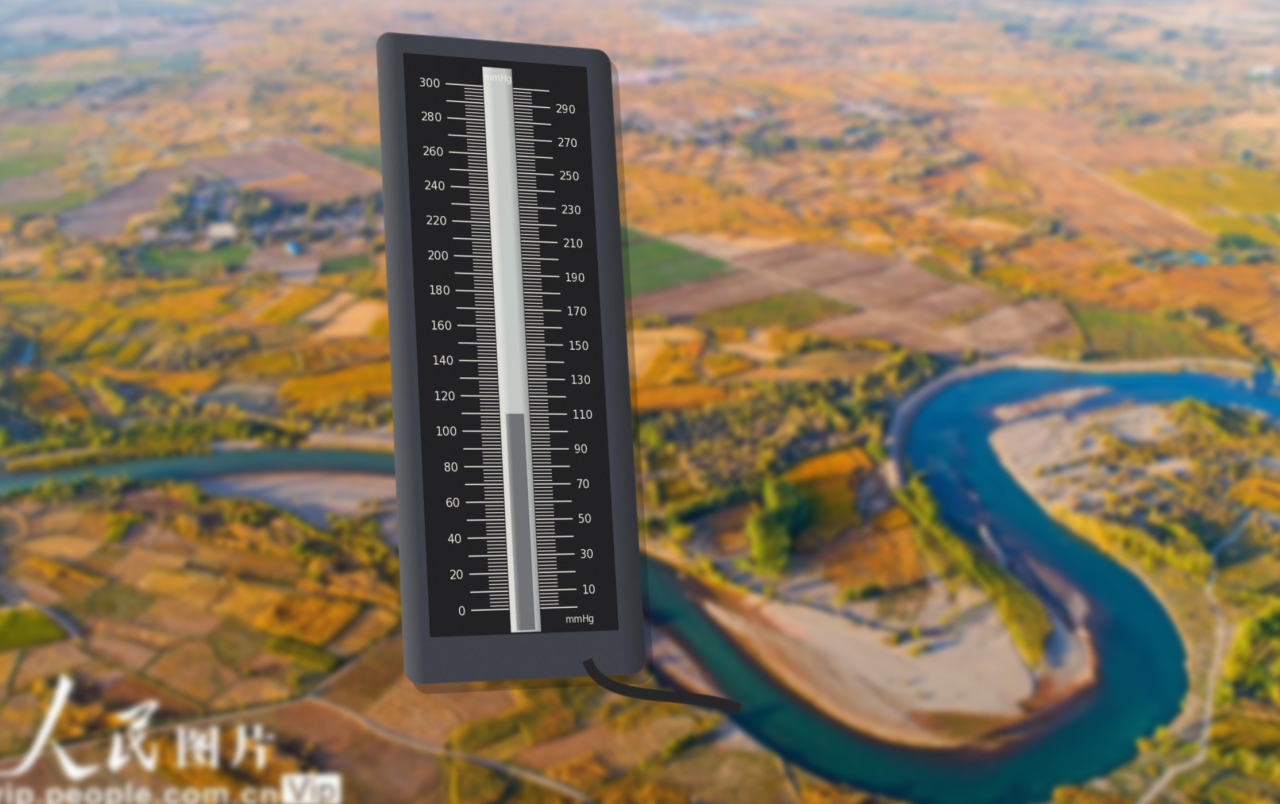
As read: 110
